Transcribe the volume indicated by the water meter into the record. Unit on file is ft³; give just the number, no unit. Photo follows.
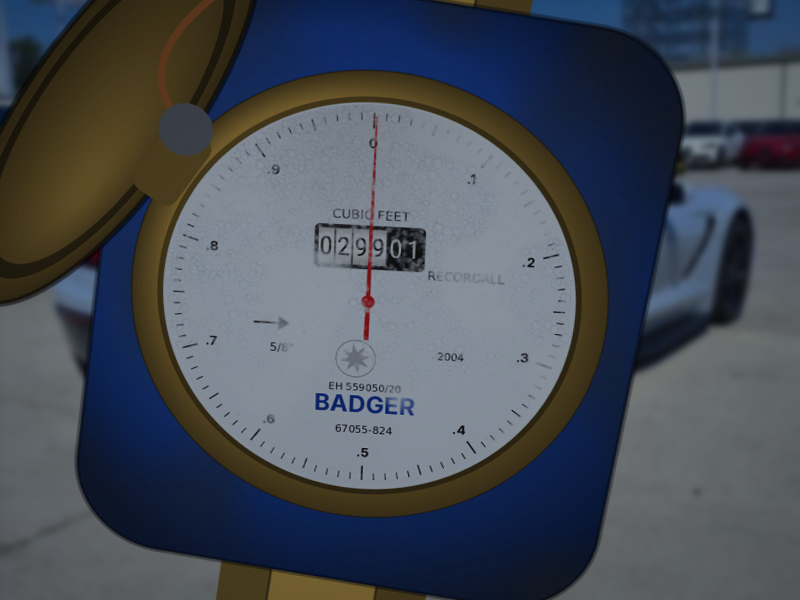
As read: 29901.00
